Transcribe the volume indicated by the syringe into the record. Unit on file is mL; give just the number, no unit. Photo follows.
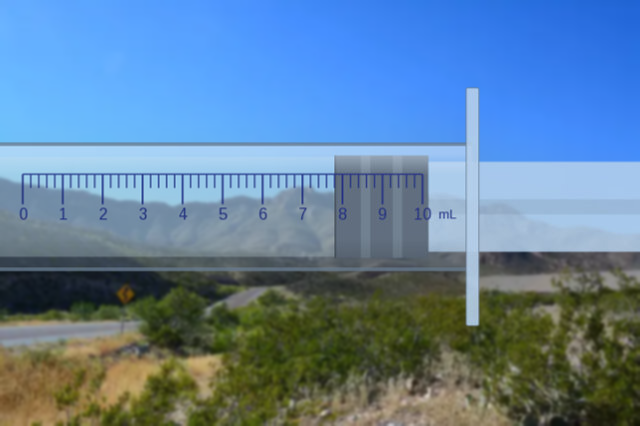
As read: 7.8
